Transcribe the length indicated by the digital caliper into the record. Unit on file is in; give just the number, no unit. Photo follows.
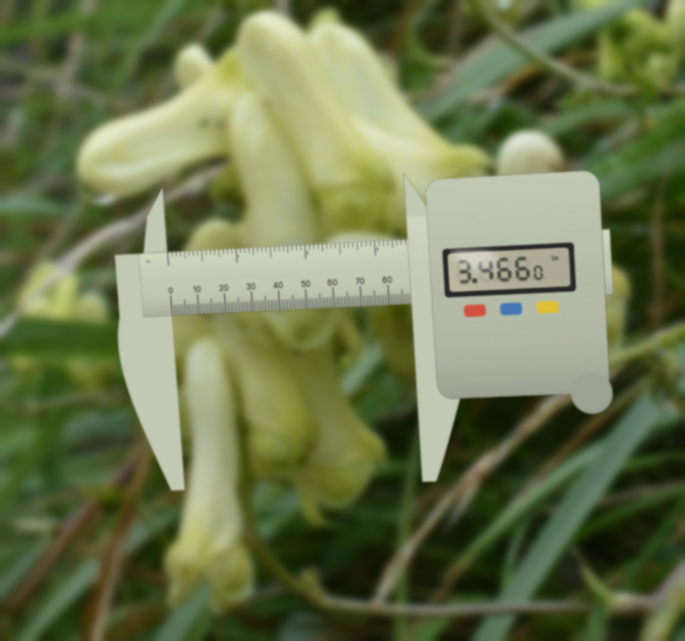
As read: 3.4660
